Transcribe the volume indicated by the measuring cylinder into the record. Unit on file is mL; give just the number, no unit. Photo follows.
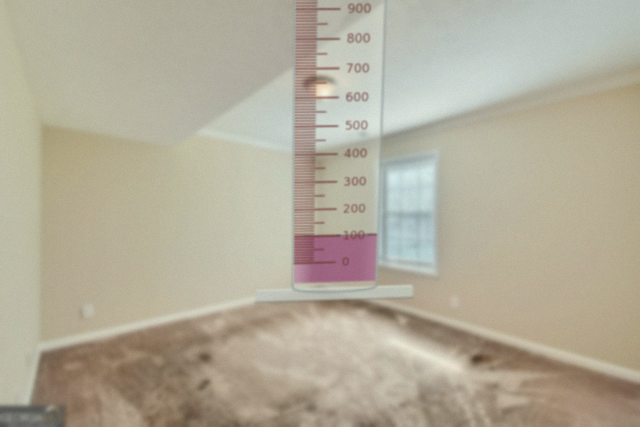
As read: 100
